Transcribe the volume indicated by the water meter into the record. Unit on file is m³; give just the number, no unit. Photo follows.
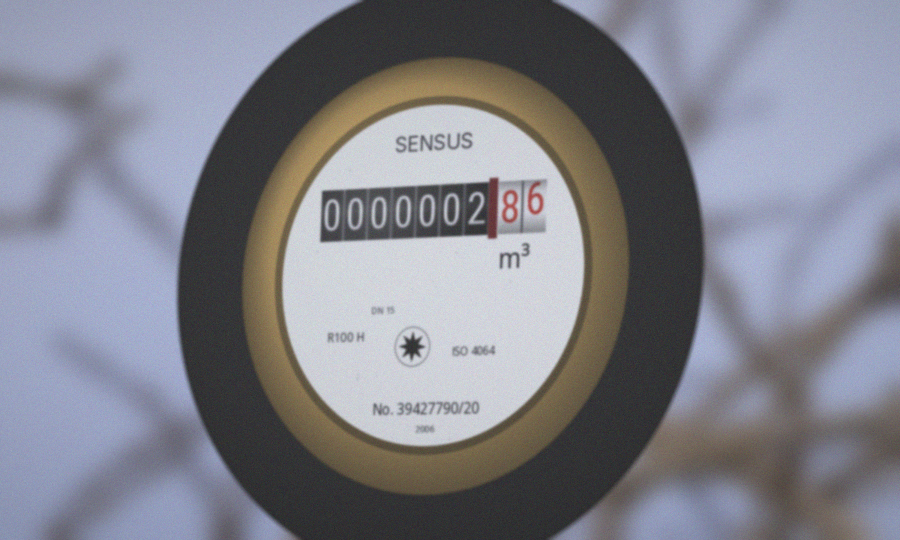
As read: 2.86
